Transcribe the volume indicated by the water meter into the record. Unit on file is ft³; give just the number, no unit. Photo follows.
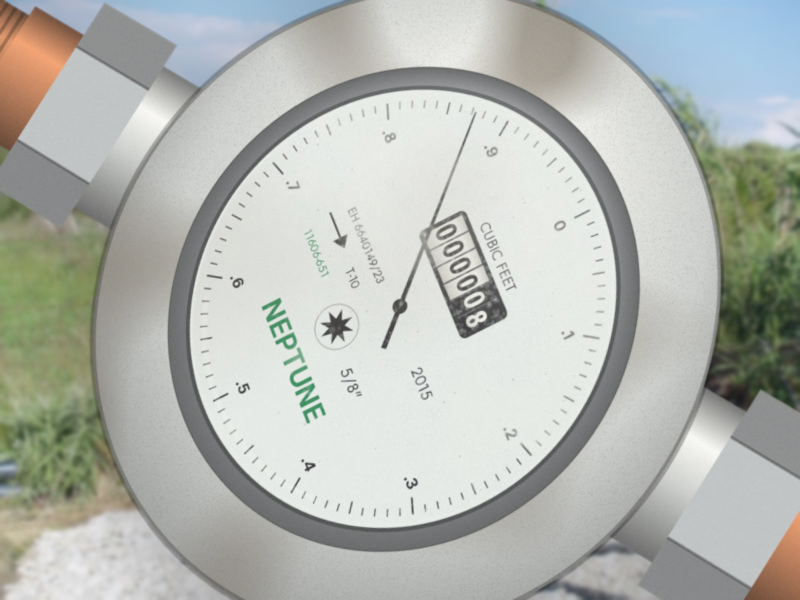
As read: 7.87
